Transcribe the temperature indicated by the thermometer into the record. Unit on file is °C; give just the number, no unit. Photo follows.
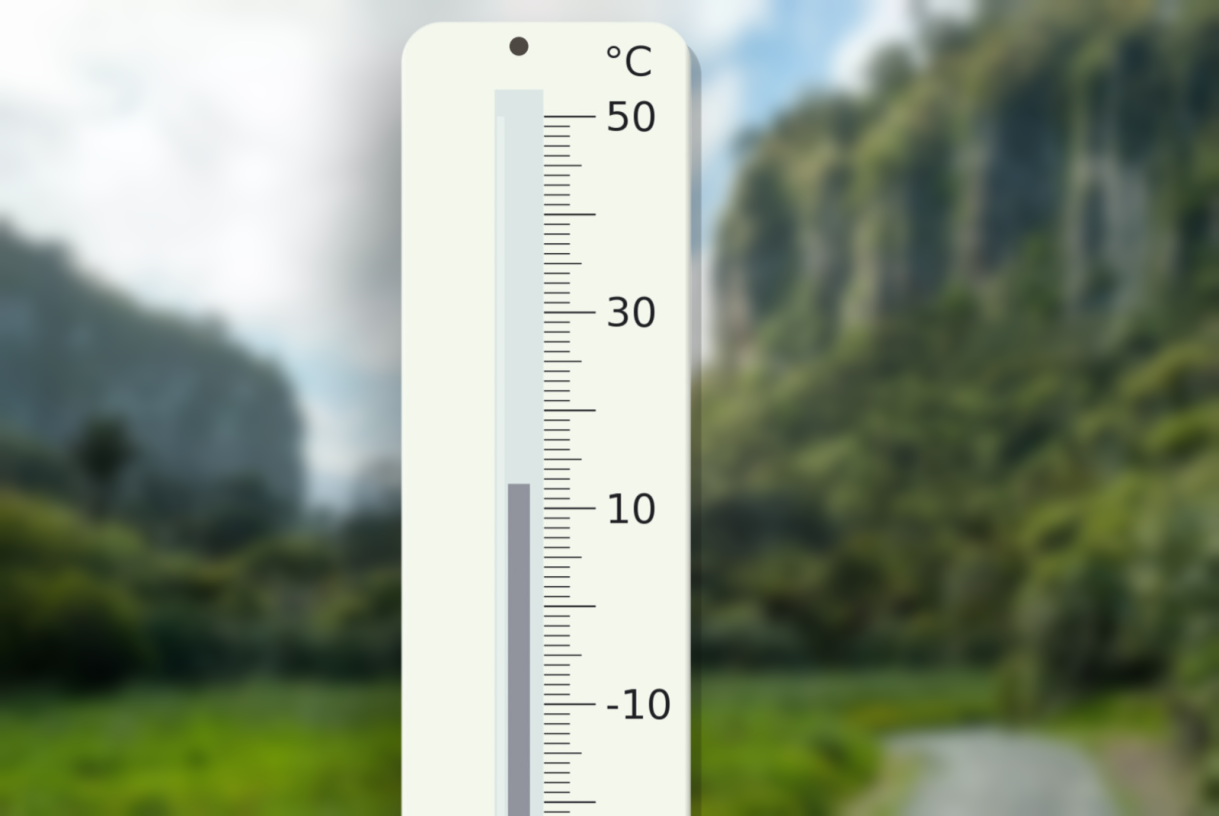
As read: 12.5
